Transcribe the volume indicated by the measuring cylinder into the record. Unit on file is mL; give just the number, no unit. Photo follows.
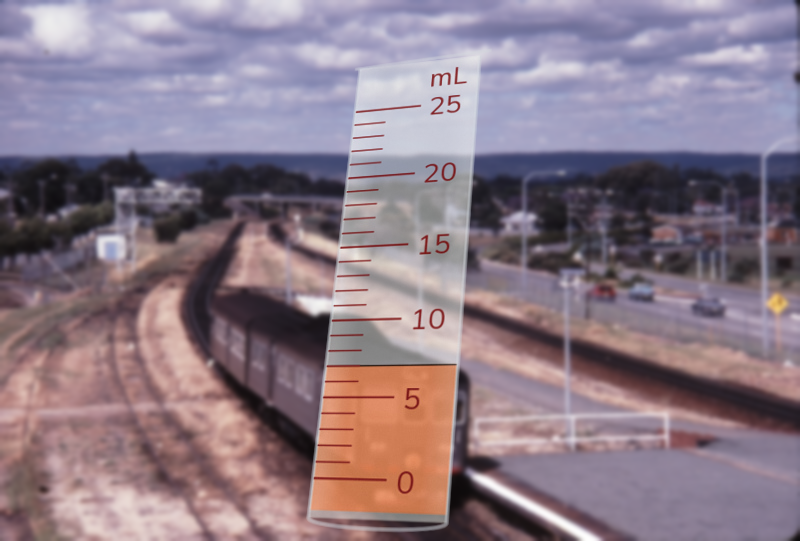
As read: 7
